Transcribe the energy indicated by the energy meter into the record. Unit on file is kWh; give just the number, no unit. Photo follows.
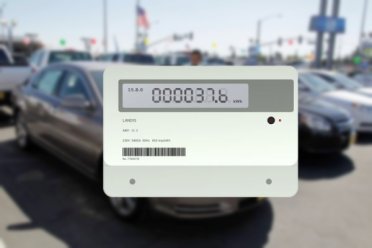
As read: 37.6
